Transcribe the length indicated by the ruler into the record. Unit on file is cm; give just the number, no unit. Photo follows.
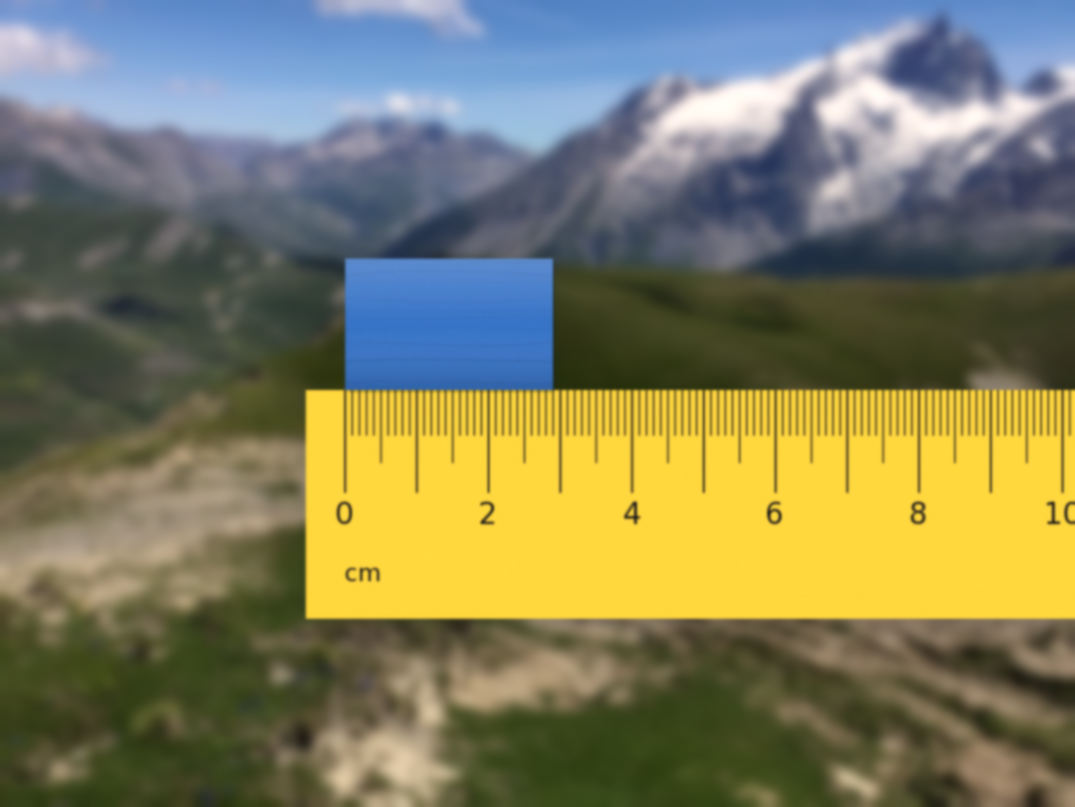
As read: 2.9
